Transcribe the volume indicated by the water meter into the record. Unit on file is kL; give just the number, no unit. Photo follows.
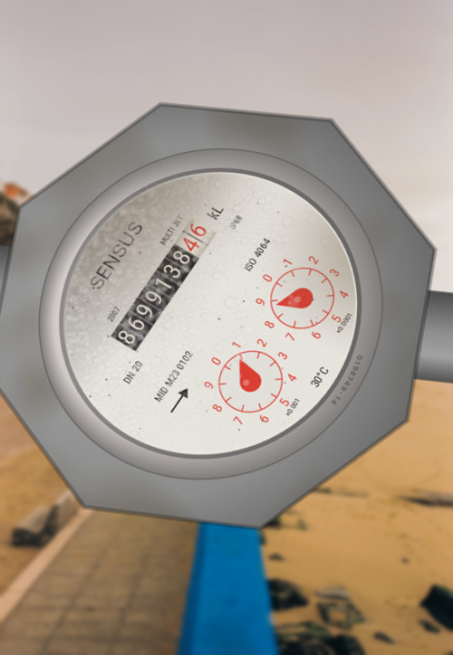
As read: 8699138.4608
